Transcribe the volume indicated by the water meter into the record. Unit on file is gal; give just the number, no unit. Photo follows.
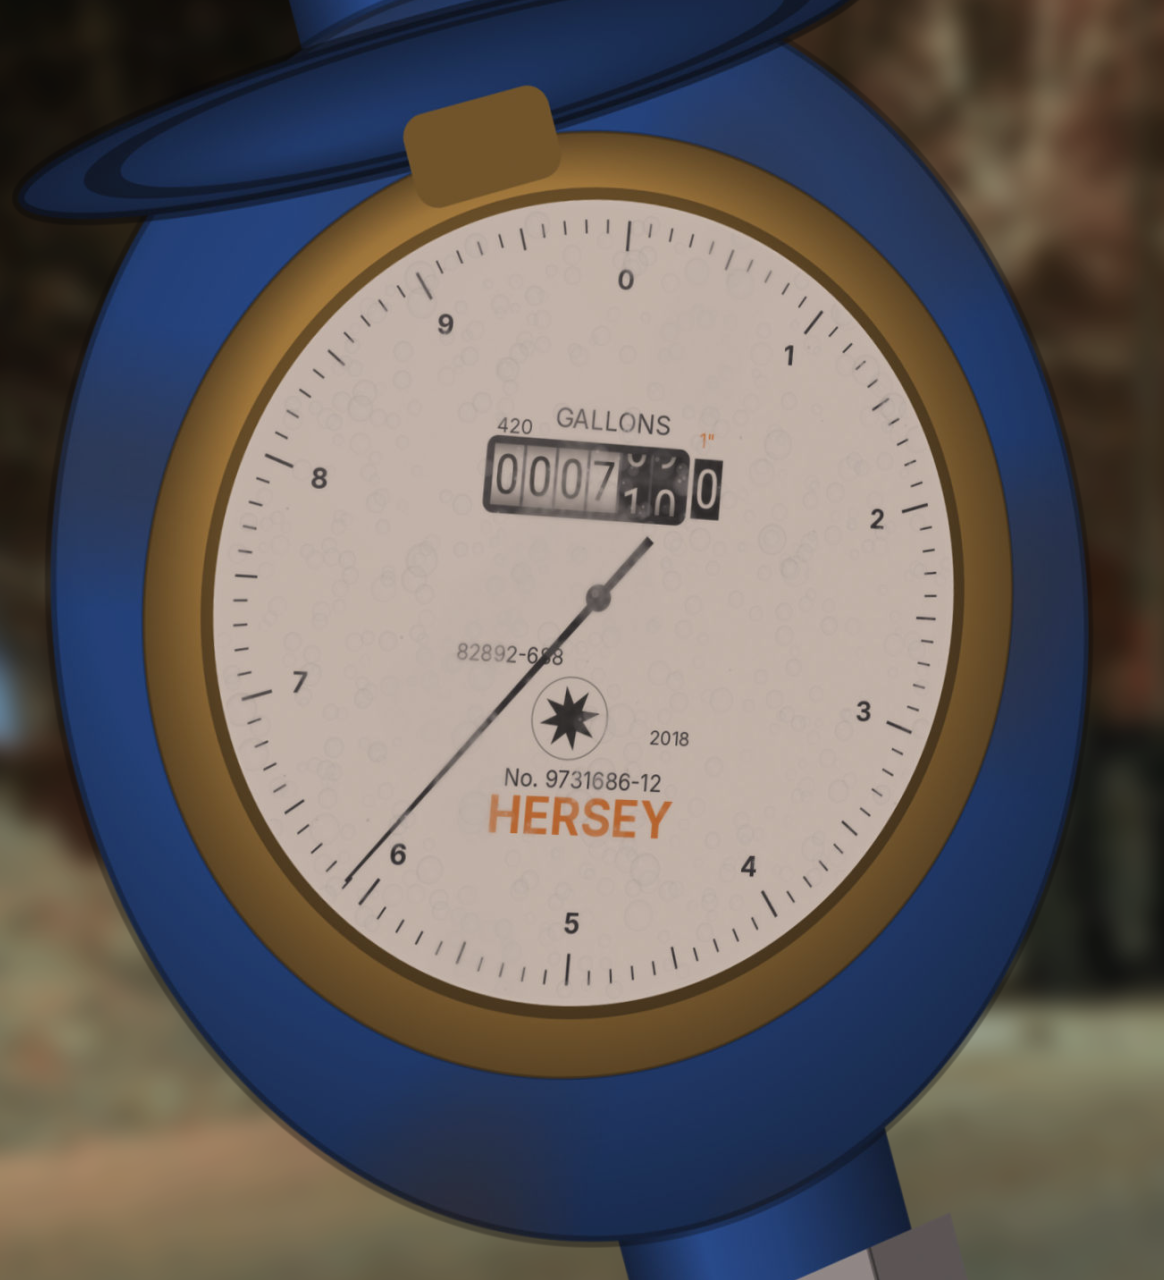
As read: 7096.1
